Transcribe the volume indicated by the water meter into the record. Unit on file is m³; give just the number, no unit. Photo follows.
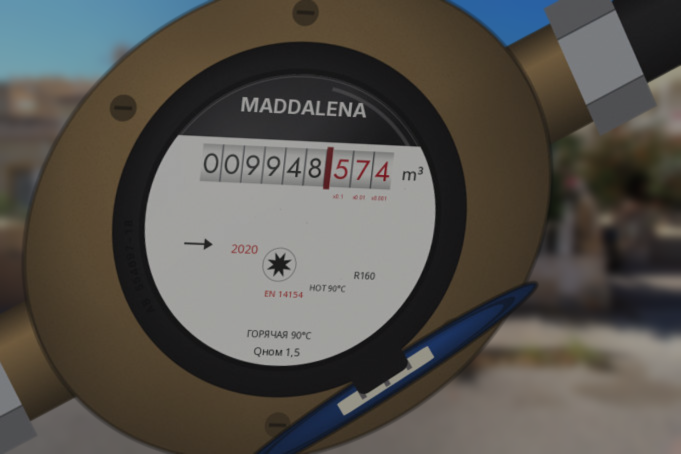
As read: 9948.574
